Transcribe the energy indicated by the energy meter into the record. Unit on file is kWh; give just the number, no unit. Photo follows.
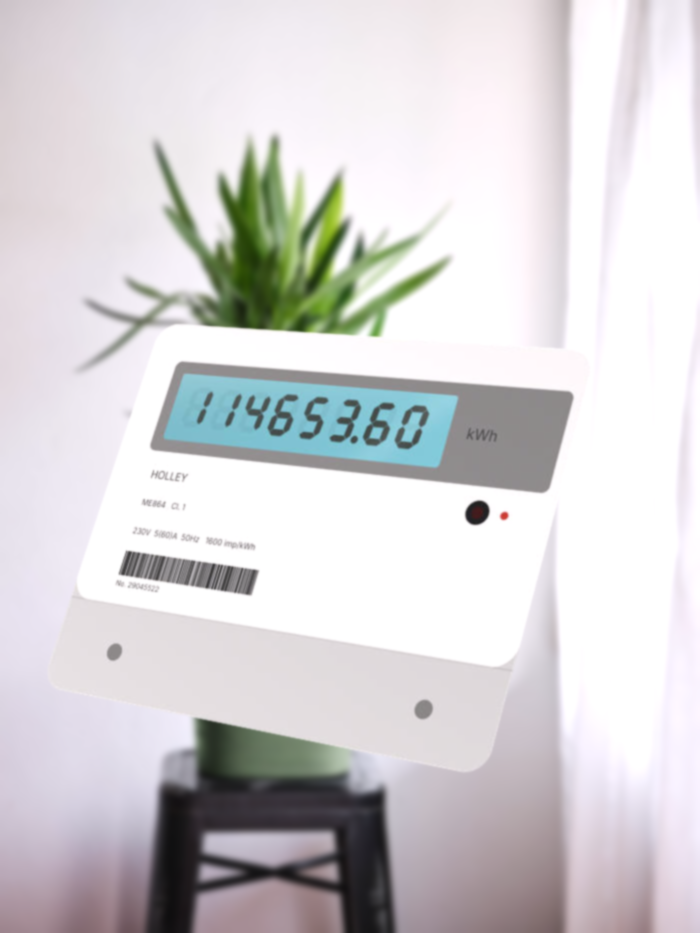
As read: 114653.60
